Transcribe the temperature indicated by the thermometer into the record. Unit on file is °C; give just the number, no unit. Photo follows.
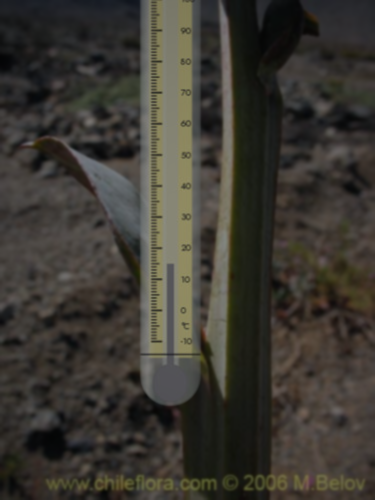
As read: 15
